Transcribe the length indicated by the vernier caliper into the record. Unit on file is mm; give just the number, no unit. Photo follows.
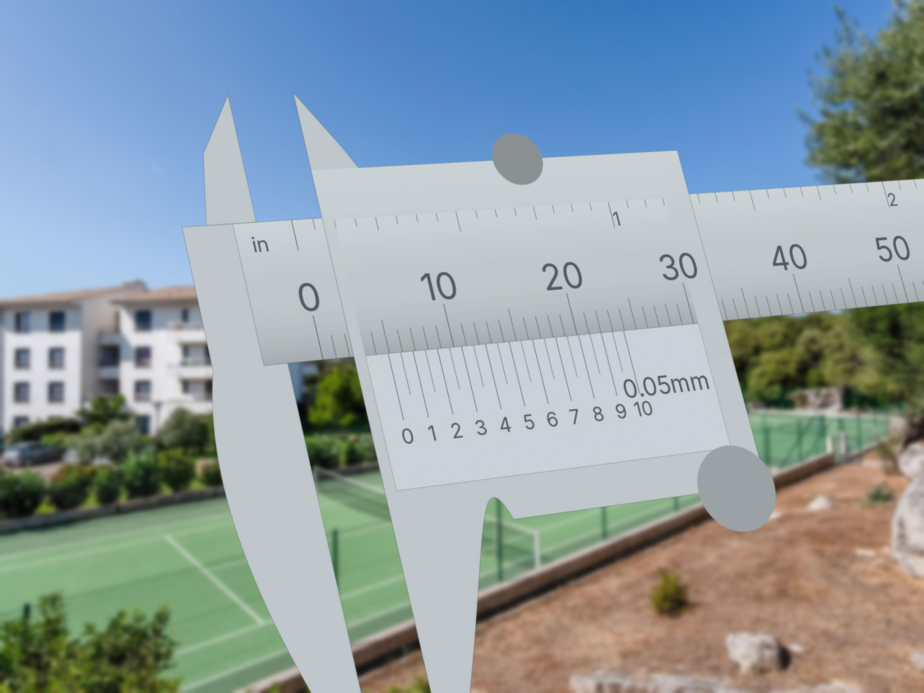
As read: 4.9
